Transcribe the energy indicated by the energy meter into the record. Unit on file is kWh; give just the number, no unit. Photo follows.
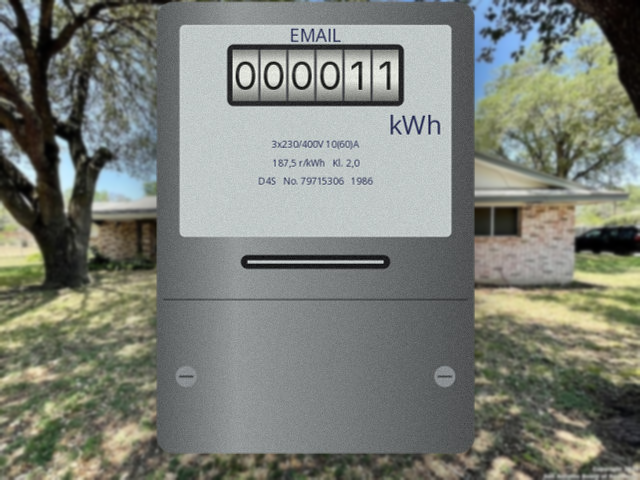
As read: 11
